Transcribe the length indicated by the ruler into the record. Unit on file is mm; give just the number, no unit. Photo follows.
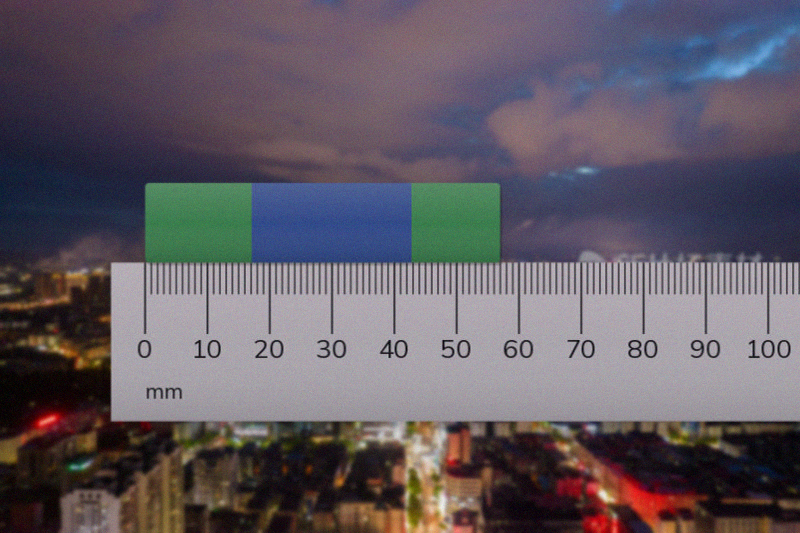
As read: 57
